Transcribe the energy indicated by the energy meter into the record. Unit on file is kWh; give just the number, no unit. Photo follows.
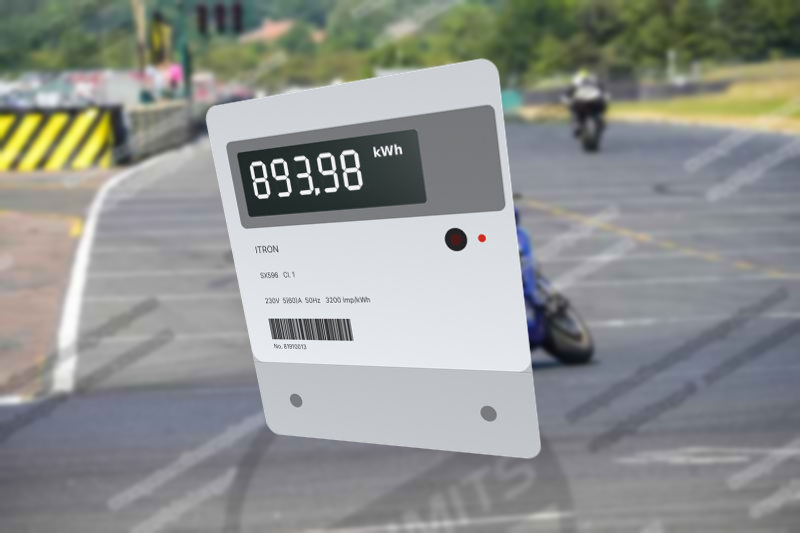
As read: 893.98
